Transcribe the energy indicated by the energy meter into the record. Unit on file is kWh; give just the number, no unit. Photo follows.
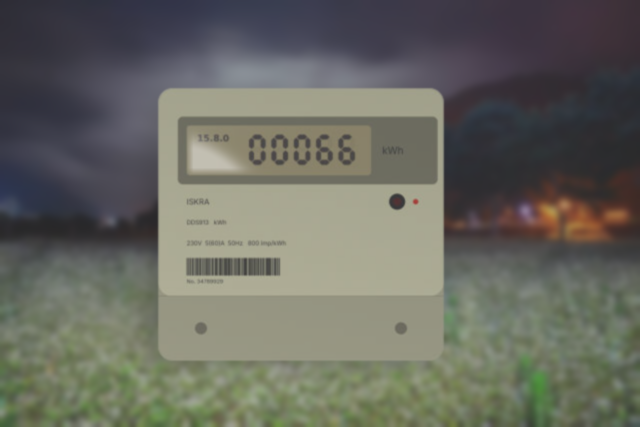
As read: 66
